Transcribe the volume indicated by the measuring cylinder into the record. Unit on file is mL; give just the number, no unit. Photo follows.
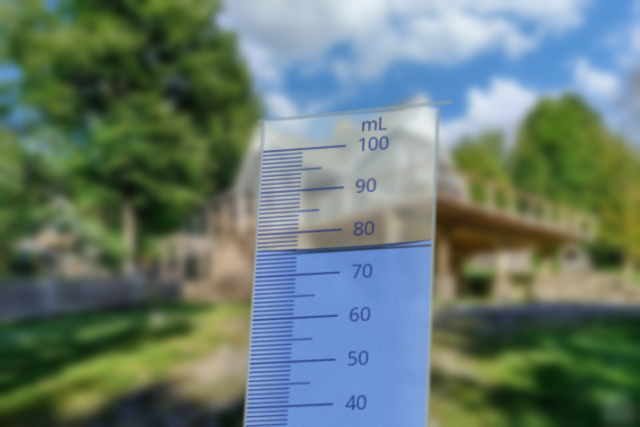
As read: 75
